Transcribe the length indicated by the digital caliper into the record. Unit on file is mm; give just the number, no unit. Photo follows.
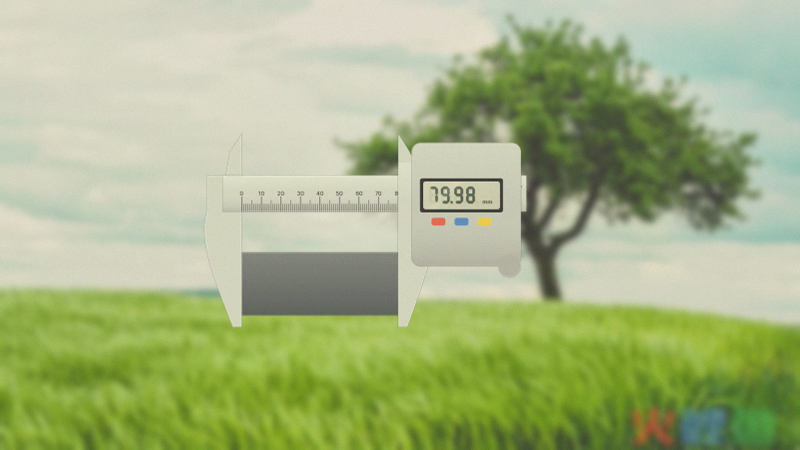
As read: 79.98
